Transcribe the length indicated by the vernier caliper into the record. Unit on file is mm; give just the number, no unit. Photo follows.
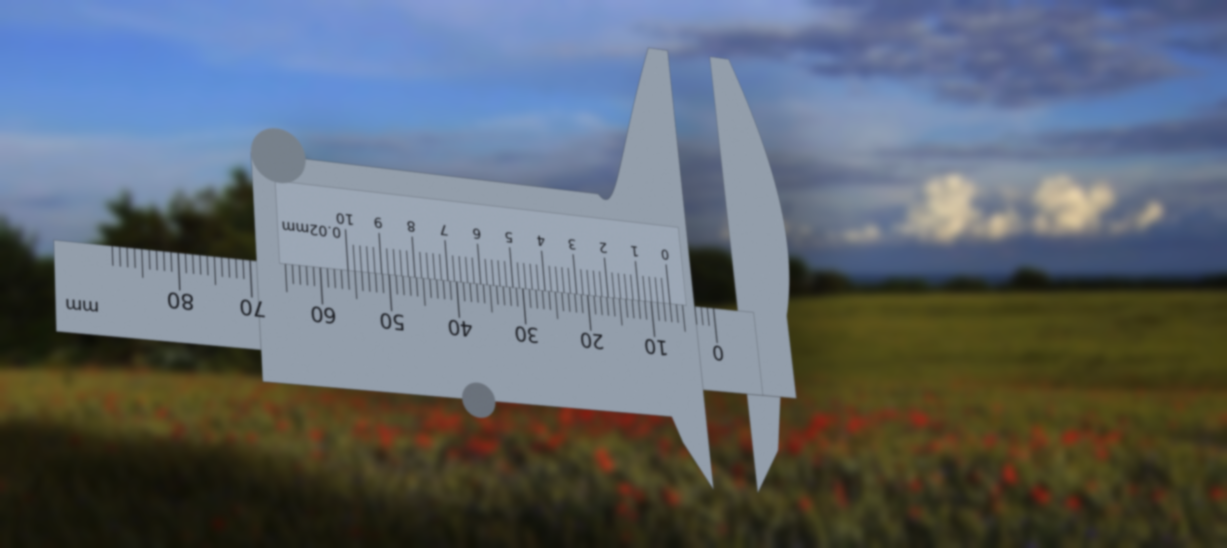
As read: 7.0
